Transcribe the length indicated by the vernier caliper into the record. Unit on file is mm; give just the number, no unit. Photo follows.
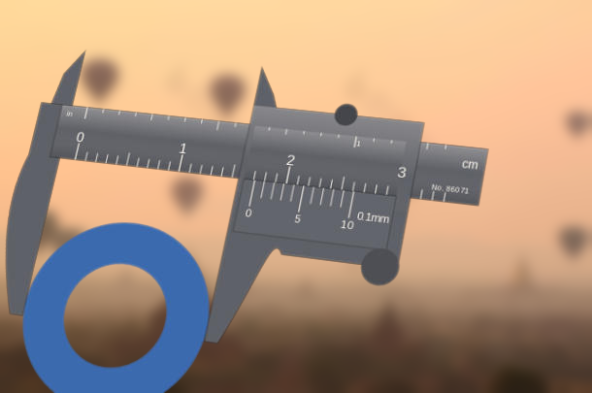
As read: 17.1
